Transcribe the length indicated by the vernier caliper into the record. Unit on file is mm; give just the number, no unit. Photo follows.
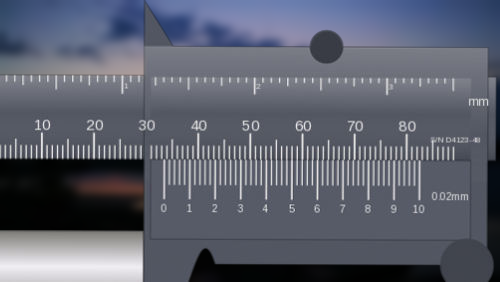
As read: 33.5
